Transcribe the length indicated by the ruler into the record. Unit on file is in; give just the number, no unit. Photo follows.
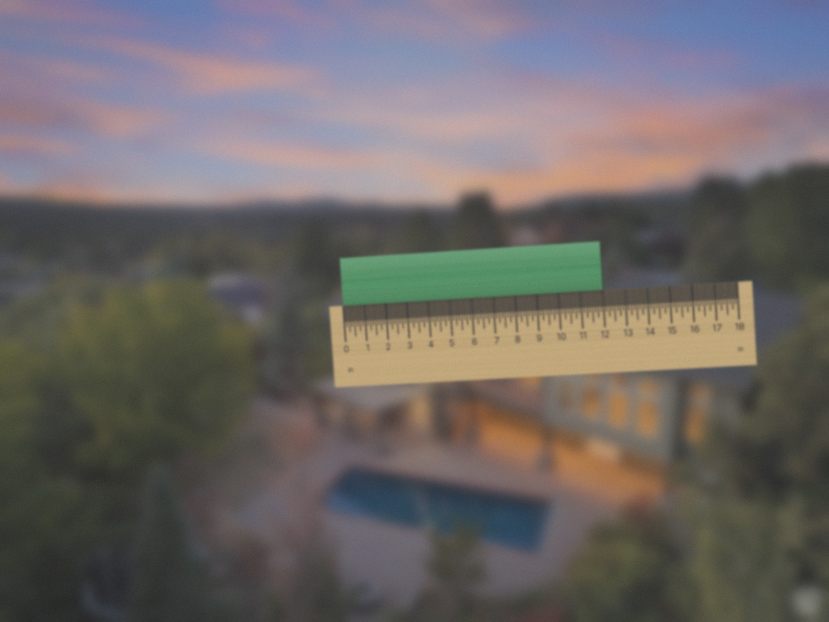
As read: 12
